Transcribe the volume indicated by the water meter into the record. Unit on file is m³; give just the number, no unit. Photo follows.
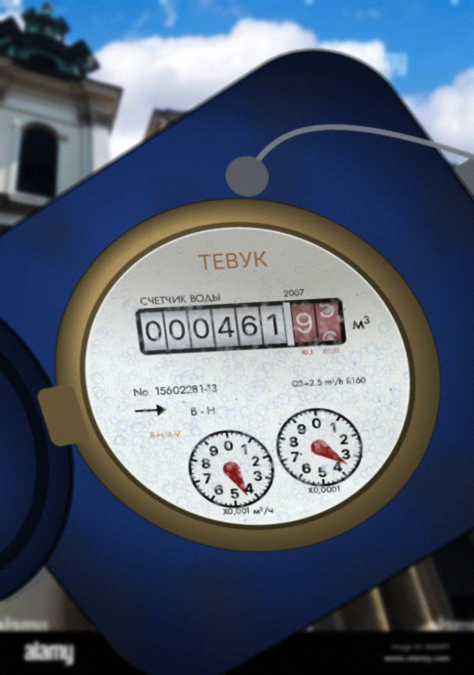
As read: 461.9543
